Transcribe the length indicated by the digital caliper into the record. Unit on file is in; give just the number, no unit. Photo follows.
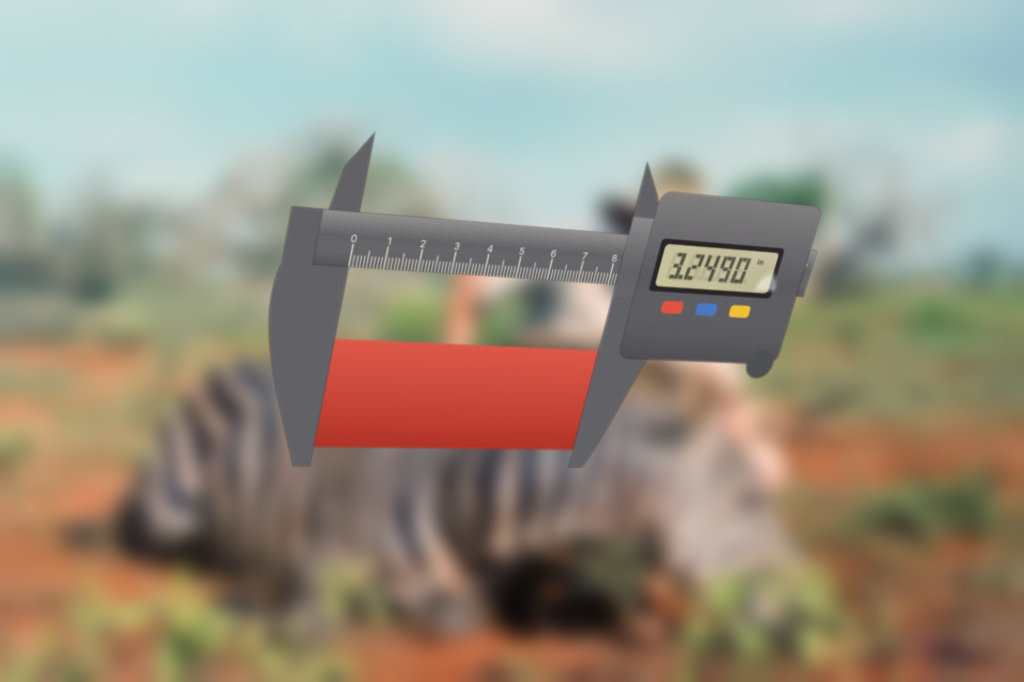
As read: 3.2490
